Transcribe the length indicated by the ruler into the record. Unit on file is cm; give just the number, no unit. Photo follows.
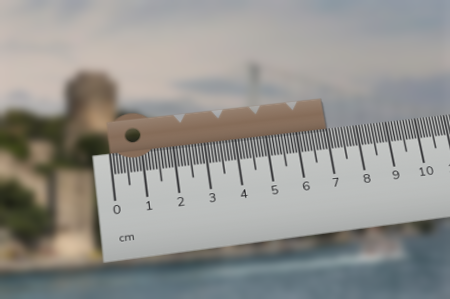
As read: 7
